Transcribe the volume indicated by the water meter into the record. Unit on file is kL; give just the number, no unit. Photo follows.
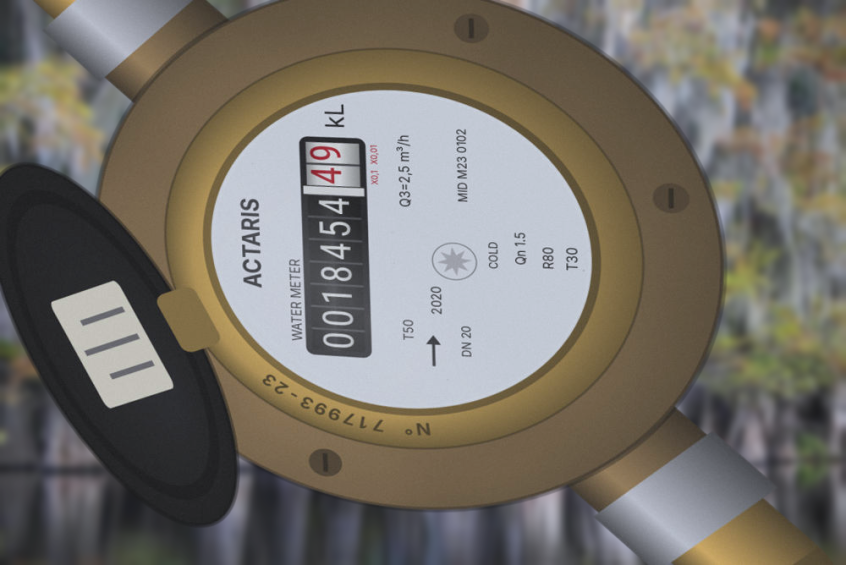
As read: 18454.49
